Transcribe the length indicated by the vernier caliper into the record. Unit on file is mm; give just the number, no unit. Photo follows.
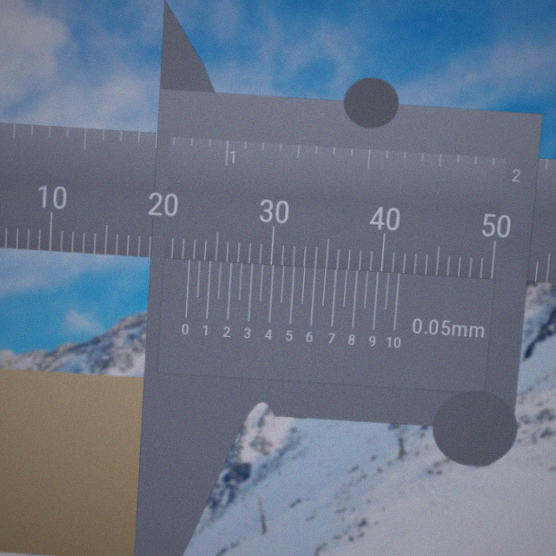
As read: 22.6
